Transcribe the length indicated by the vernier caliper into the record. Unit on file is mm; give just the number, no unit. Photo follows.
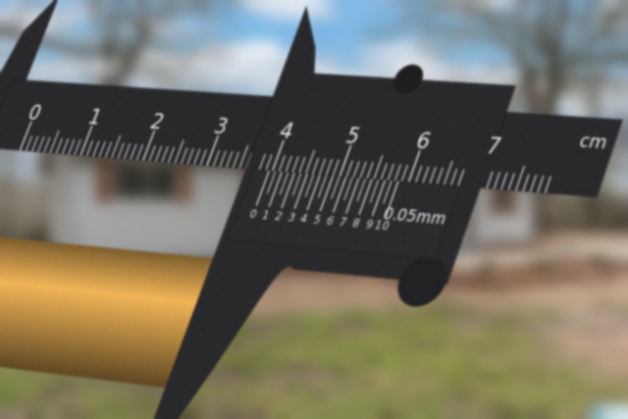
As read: 39.5
